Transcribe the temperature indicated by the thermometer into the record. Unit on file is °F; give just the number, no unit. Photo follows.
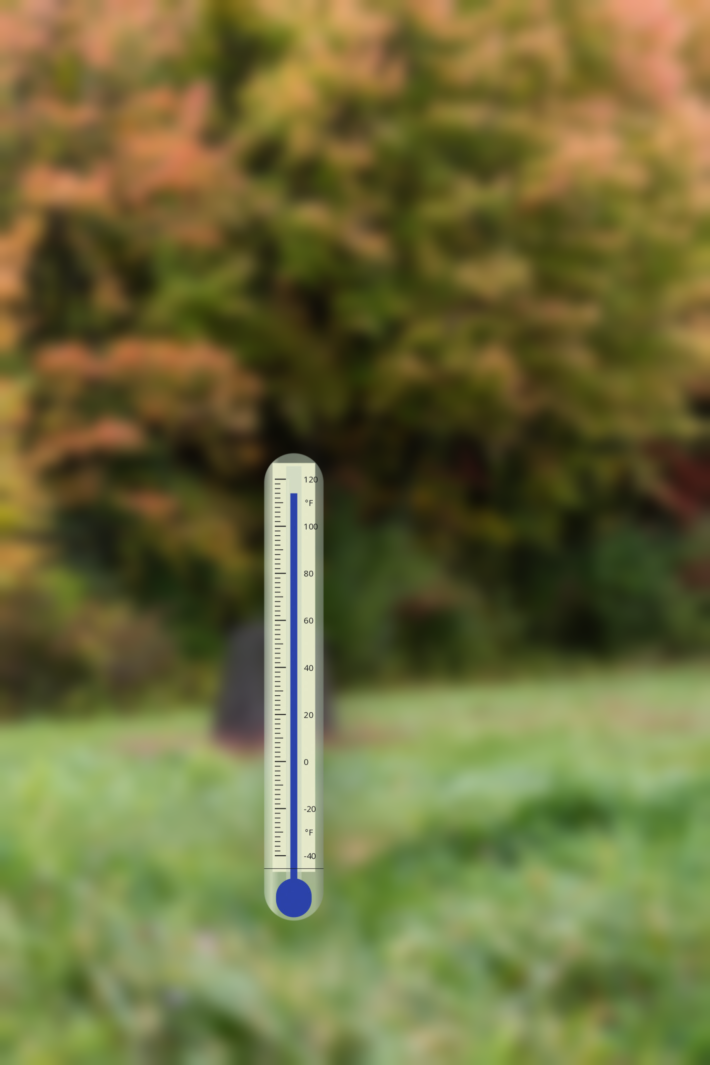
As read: 114
